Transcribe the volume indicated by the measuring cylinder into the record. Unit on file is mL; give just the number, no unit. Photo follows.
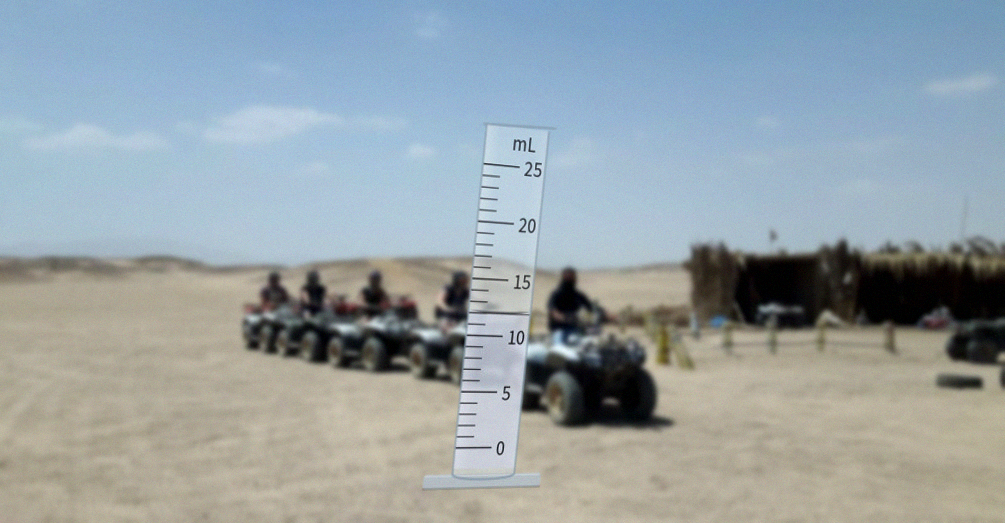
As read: 12
